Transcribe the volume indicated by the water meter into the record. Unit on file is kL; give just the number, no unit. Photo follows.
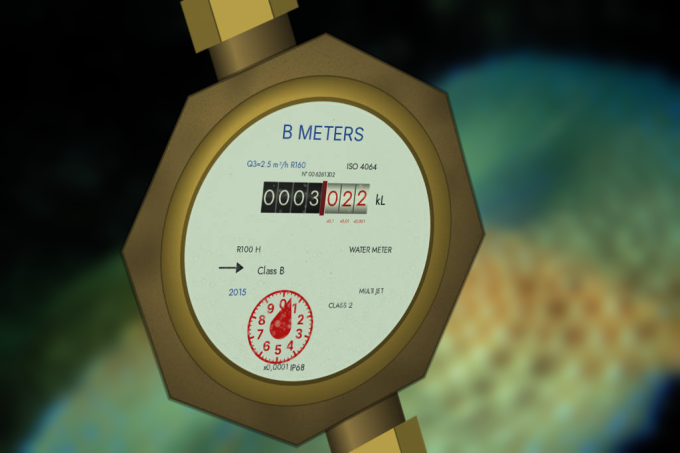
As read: 3.0220
